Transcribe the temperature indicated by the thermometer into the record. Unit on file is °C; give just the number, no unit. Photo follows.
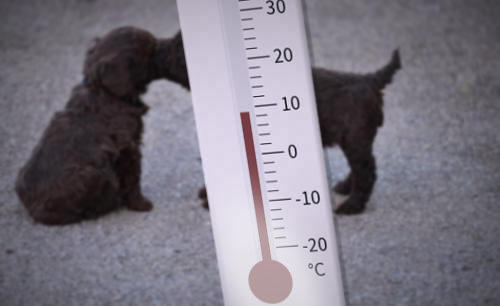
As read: 9
